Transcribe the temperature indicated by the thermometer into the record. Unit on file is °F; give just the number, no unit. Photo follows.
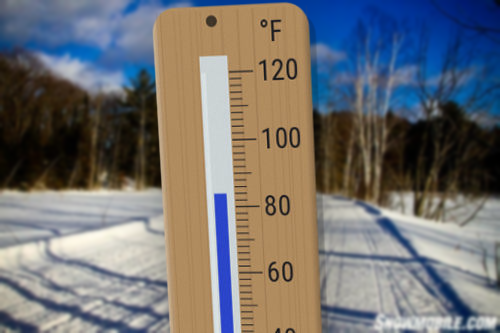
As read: 84
